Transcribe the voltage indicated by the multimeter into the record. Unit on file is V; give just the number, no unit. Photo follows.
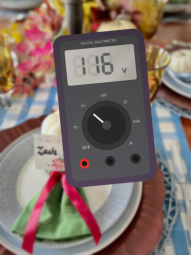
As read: 116
